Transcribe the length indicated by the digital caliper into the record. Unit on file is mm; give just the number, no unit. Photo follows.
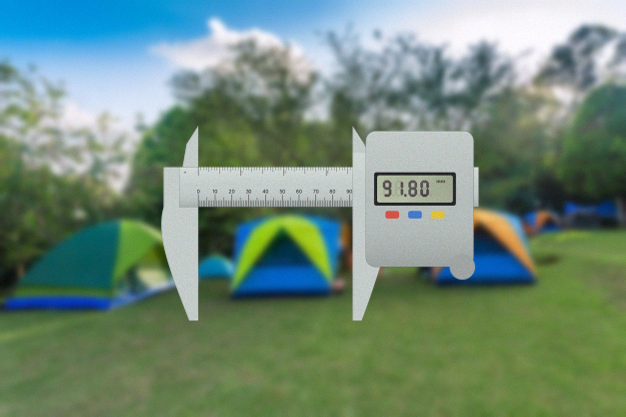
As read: 91.80
